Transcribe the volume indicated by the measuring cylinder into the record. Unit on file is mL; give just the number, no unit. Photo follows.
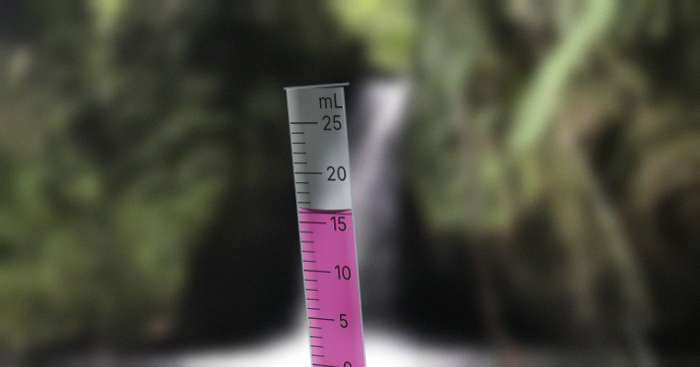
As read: 16
